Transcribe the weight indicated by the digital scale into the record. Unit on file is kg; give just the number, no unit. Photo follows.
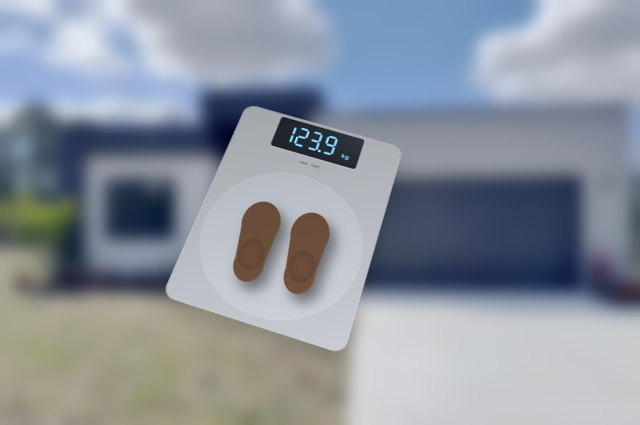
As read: 123.9
